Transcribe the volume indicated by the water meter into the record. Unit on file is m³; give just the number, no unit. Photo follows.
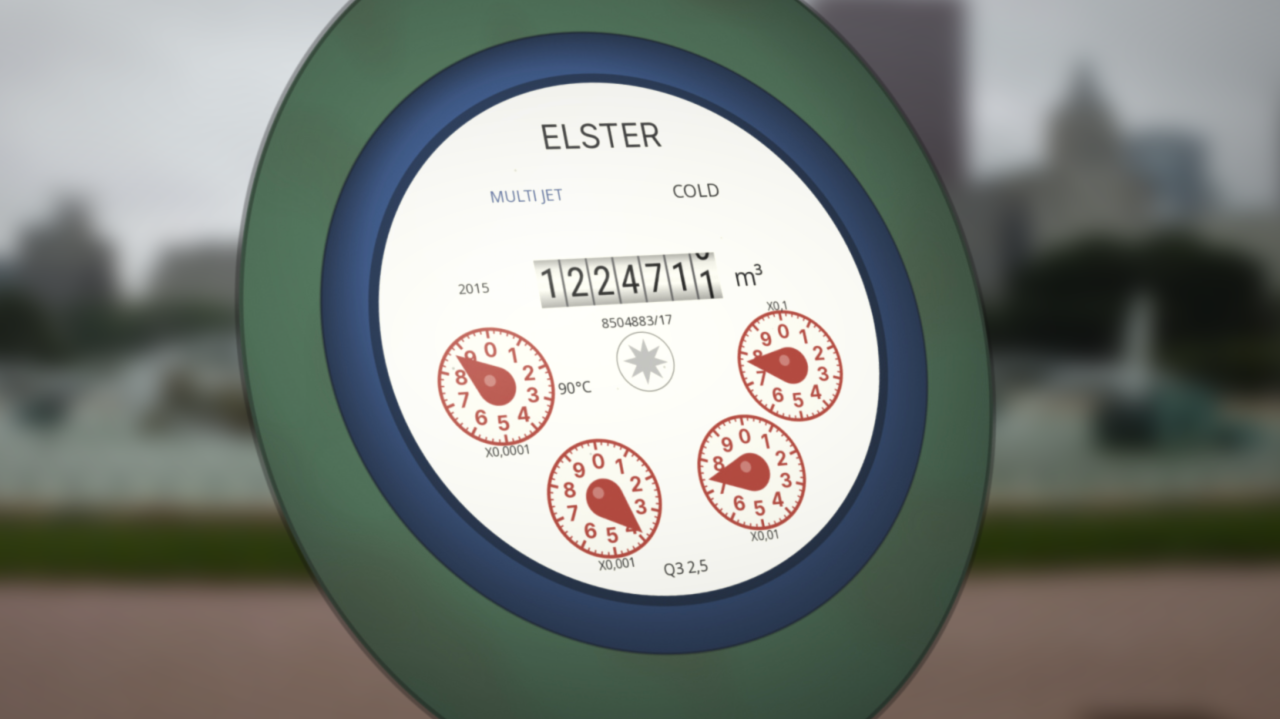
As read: 1224710.7738
